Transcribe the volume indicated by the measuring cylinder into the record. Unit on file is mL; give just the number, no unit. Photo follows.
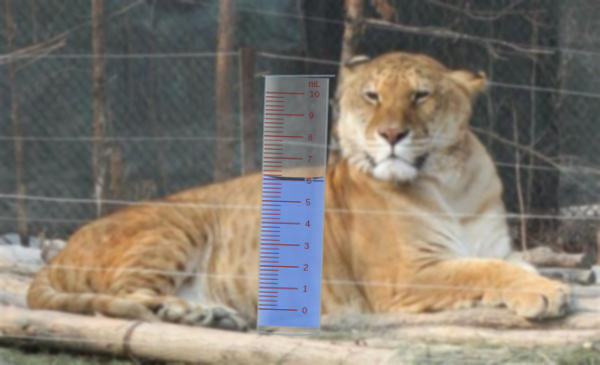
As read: 6
